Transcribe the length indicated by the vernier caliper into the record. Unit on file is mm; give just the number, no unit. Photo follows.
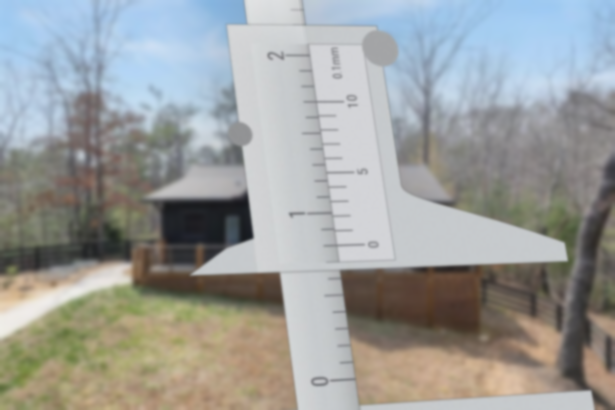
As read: 8.0
